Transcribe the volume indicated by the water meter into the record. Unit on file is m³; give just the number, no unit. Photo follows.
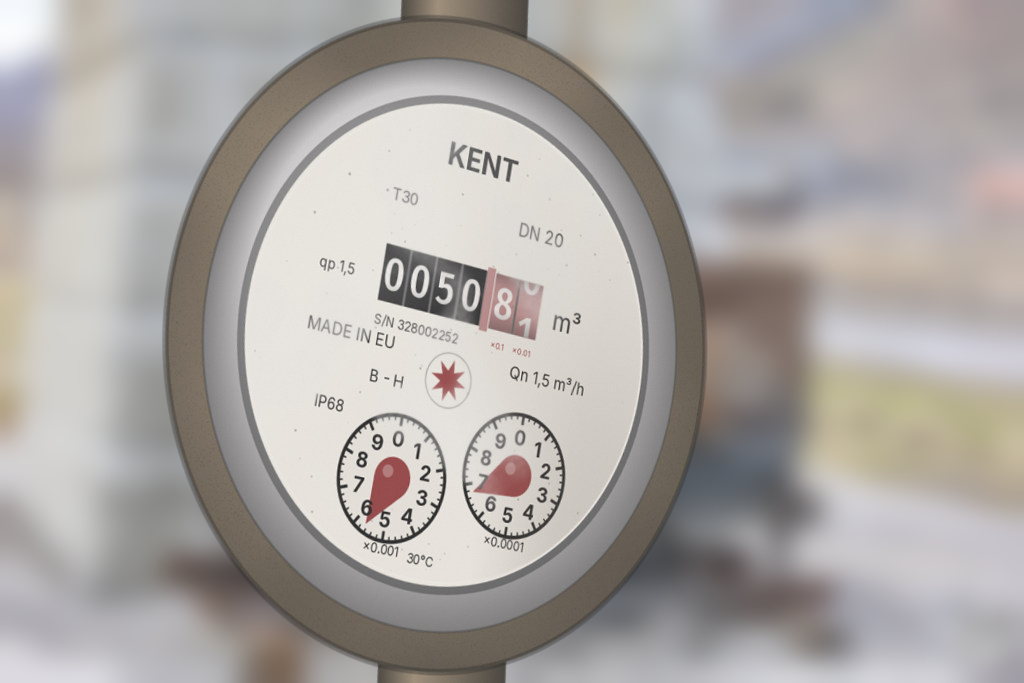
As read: 50.8056
